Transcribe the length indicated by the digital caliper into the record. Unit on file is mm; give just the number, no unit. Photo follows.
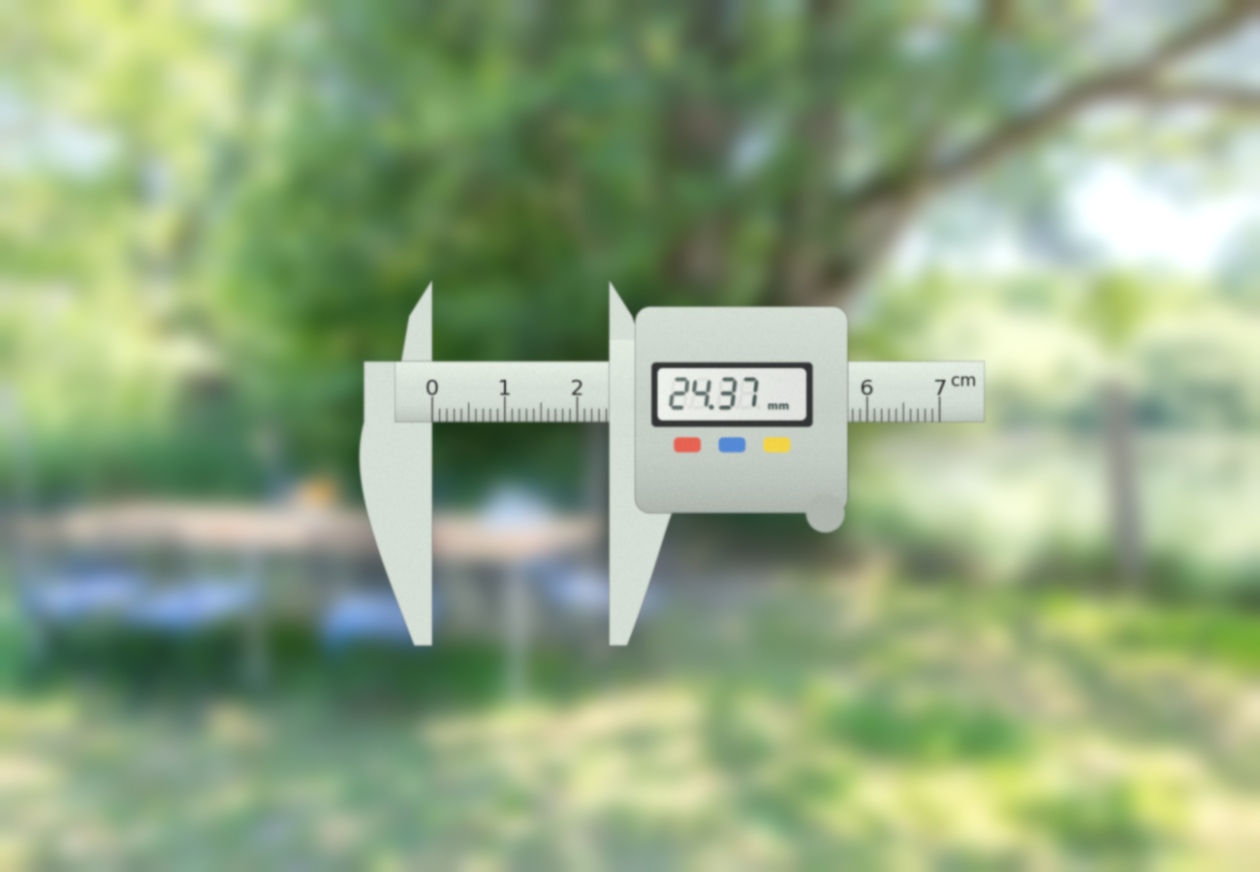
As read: 24.37
